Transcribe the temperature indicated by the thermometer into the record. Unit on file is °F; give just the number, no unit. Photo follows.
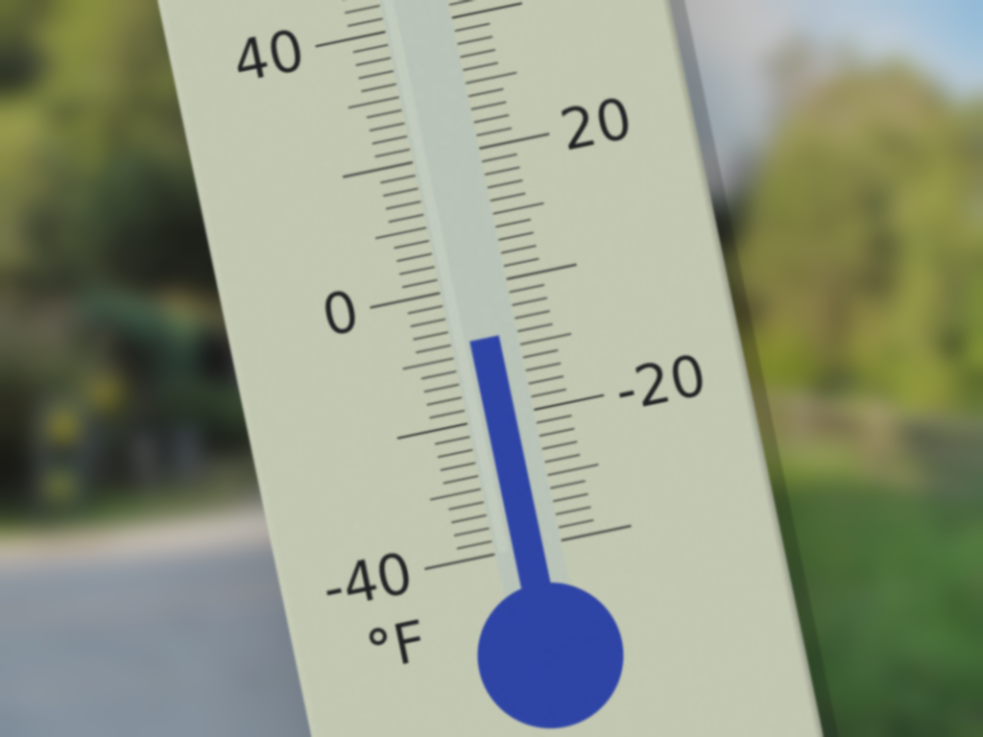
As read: -8
